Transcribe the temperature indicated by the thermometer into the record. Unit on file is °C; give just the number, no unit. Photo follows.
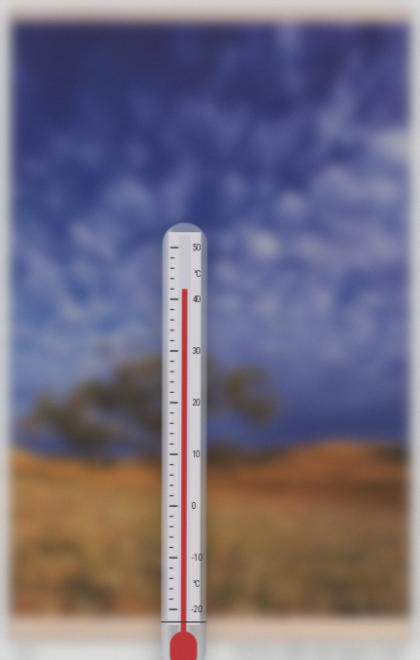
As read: 42
